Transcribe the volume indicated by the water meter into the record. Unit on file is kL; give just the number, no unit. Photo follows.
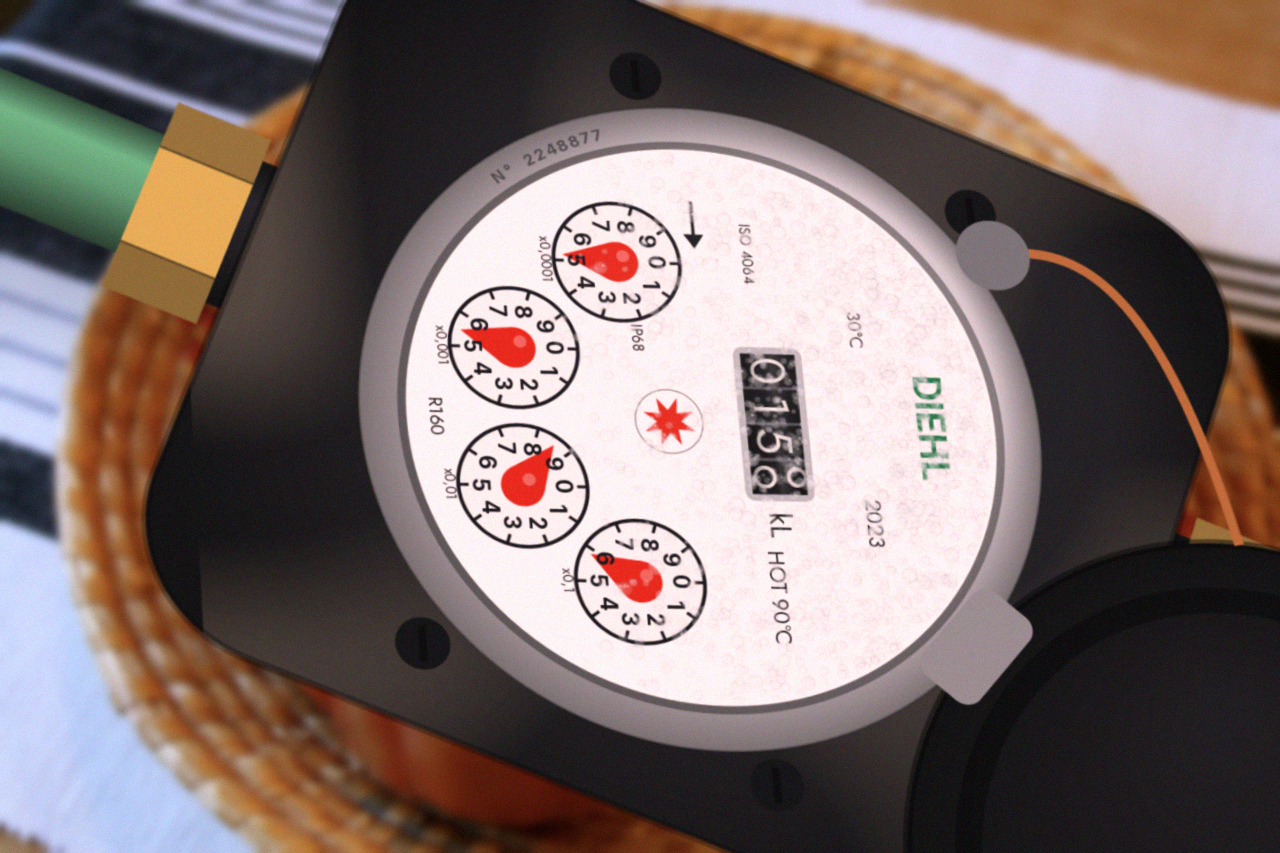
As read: 158.5855
